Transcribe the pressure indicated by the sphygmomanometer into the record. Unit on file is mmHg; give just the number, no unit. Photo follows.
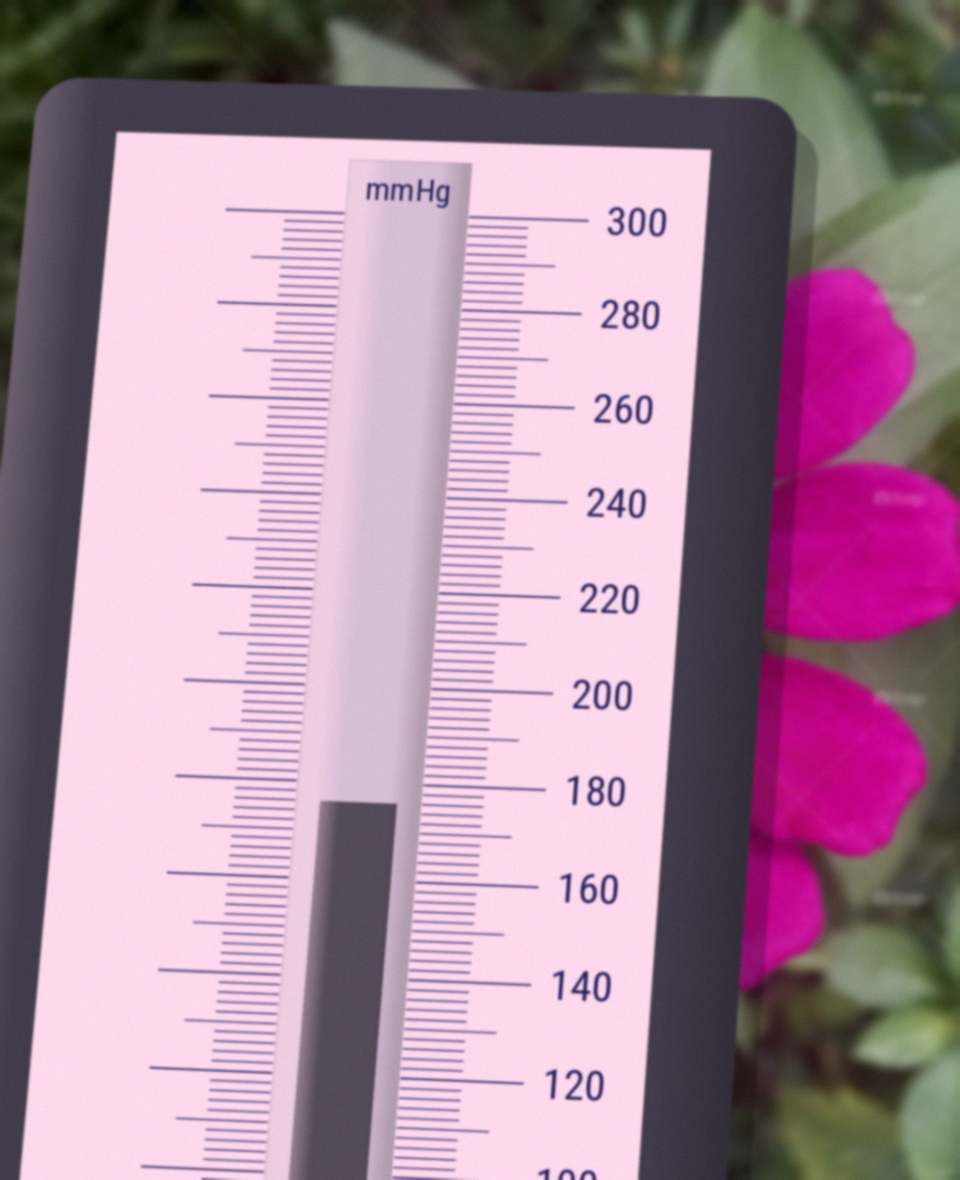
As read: 176
